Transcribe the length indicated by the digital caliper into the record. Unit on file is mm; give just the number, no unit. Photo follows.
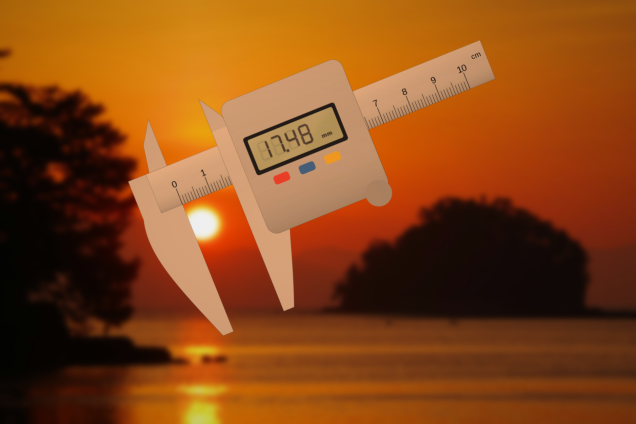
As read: 17.48
